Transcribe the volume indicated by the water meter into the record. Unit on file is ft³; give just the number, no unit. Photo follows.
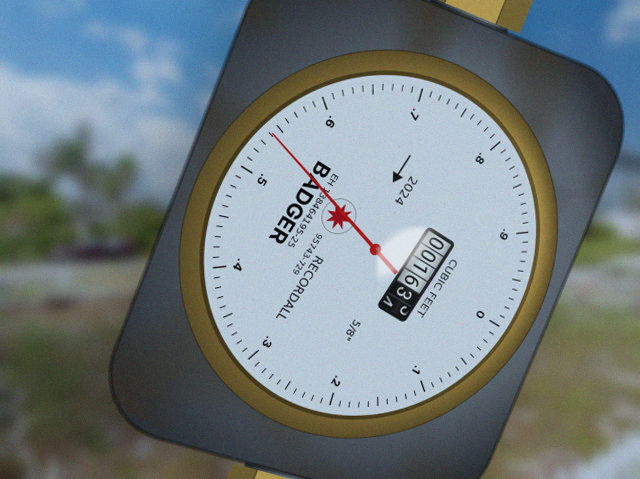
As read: 1633.54
